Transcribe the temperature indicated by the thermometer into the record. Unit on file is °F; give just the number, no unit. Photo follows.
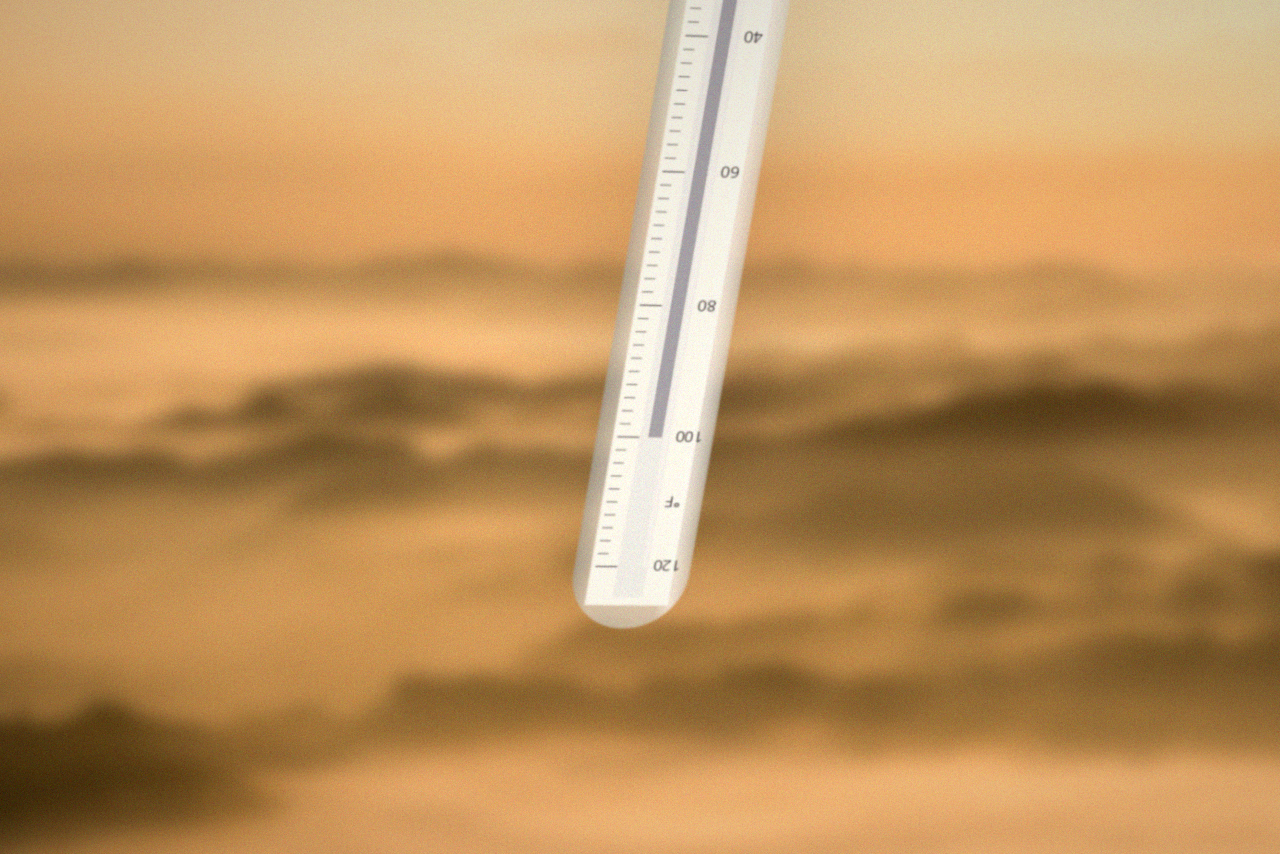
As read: 100
